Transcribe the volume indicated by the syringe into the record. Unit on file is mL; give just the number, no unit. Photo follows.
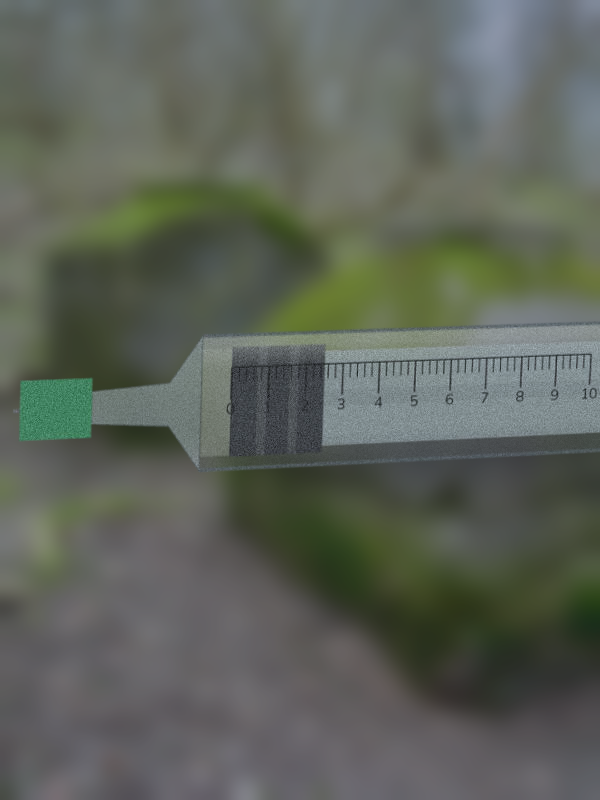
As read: 0
